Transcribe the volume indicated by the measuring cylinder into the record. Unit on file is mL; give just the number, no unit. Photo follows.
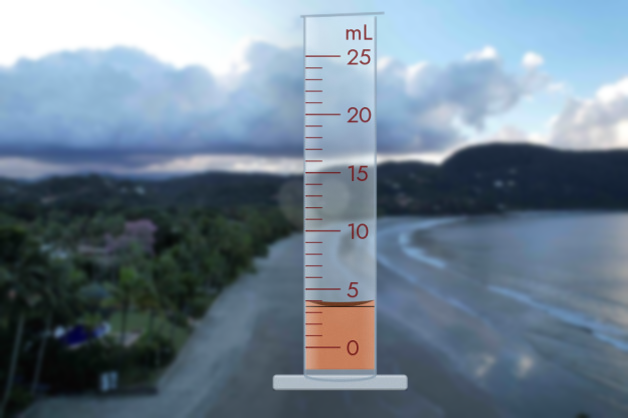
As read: 3.5
